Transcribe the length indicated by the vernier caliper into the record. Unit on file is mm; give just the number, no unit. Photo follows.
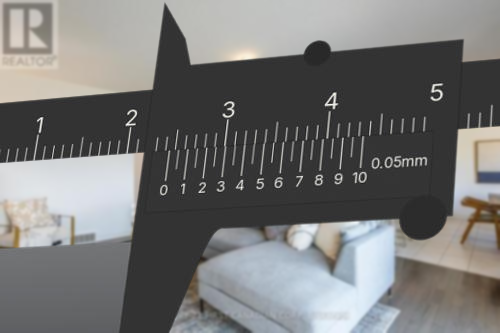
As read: 24.4
